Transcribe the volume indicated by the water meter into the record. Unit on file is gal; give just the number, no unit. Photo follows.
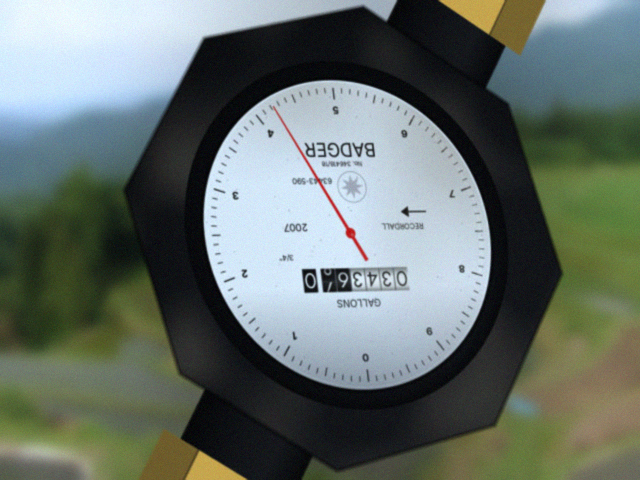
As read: 343674.2
